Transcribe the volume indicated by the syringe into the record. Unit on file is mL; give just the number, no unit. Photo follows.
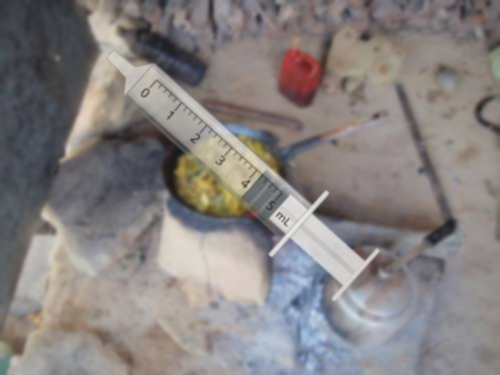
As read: 4.2
